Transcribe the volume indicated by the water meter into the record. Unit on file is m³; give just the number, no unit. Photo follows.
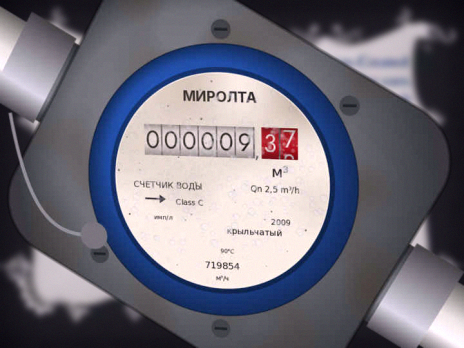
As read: 9.37
